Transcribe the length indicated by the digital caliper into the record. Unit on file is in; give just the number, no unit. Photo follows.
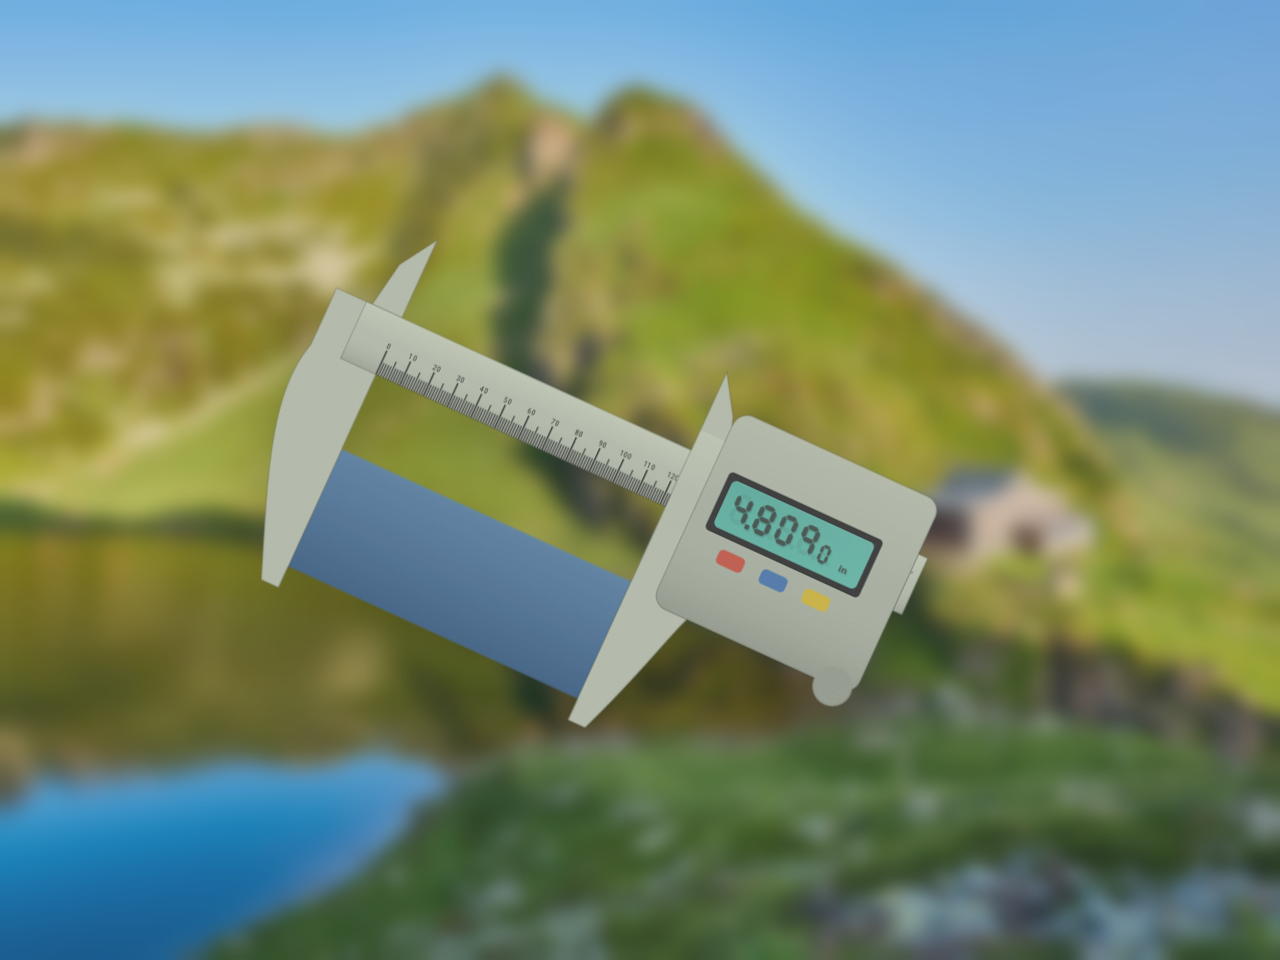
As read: 4.8090
